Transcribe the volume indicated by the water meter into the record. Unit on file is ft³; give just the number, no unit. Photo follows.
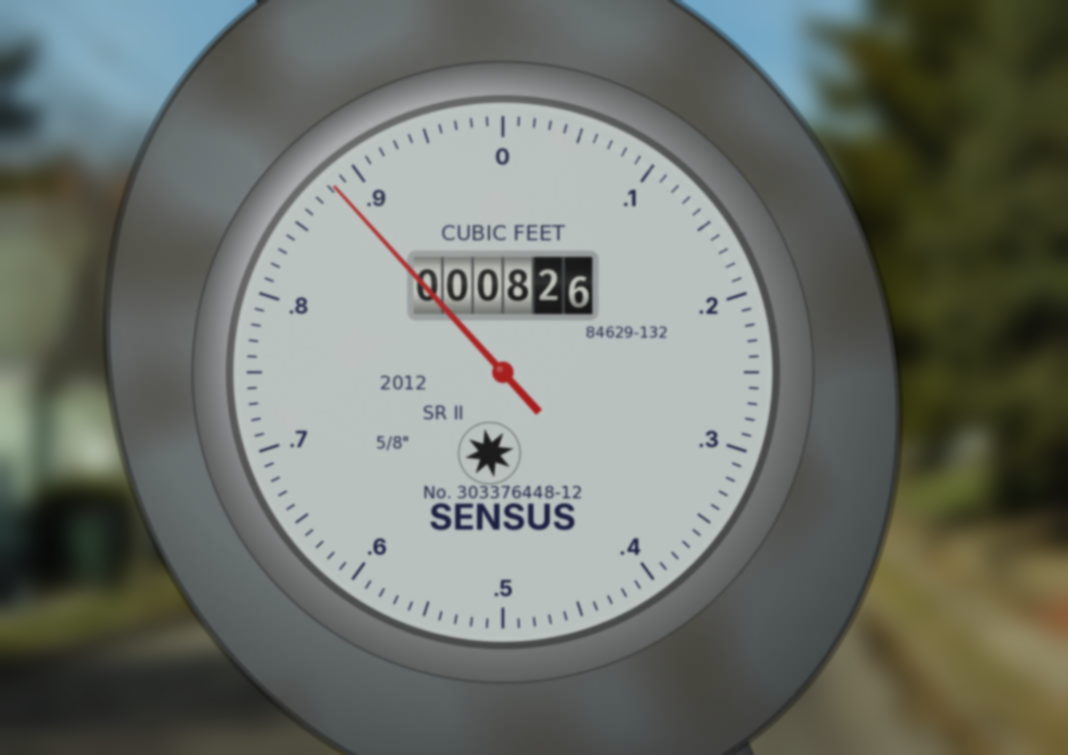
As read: 825.88
